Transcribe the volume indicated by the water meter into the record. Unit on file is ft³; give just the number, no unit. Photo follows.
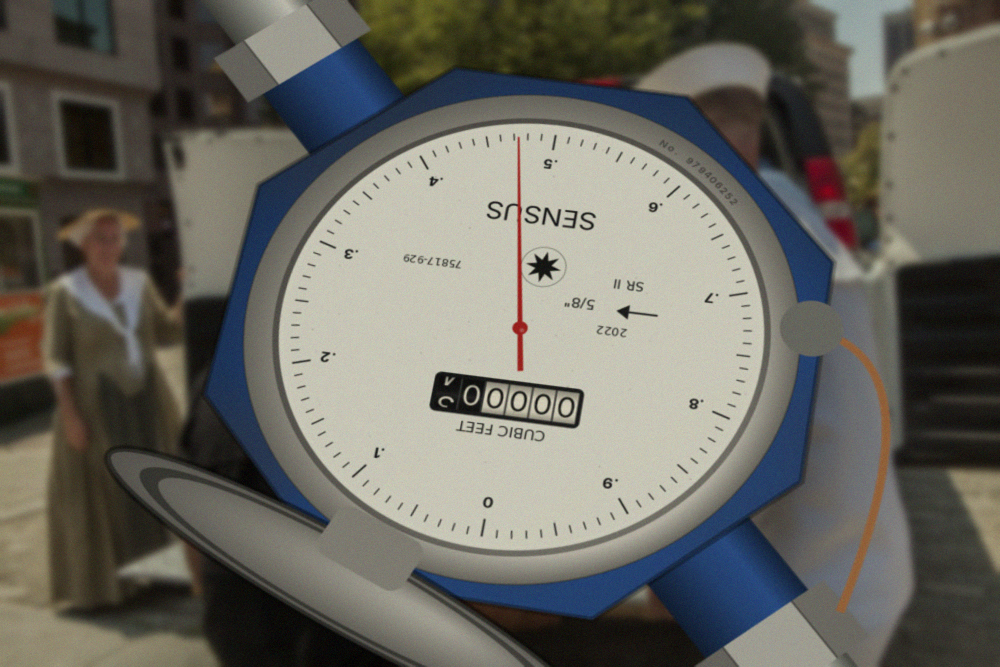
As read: 3.47
